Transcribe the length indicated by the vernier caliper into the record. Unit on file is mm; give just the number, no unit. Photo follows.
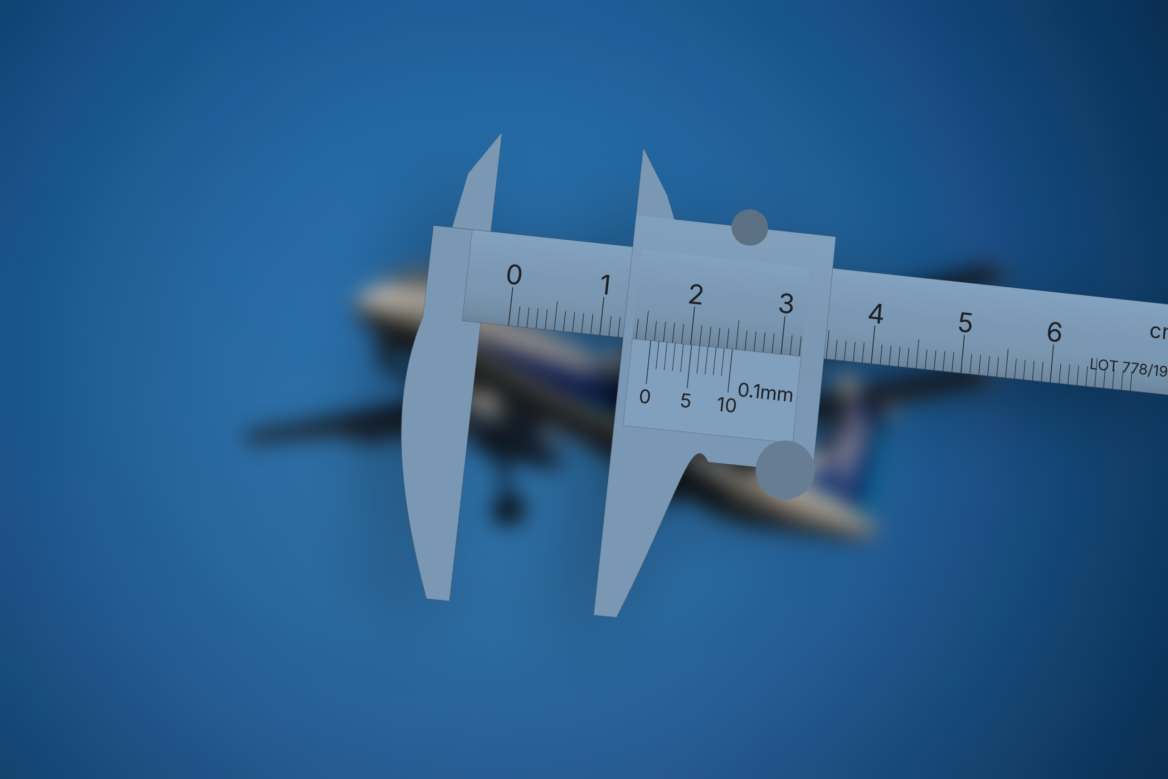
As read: 15.6
